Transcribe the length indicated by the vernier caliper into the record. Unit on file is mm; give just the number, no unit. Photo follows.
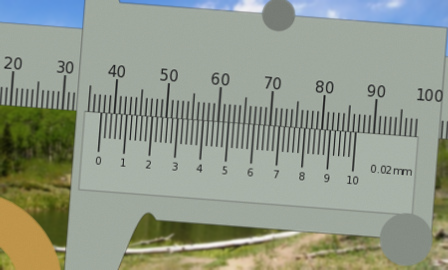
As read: 37.5
